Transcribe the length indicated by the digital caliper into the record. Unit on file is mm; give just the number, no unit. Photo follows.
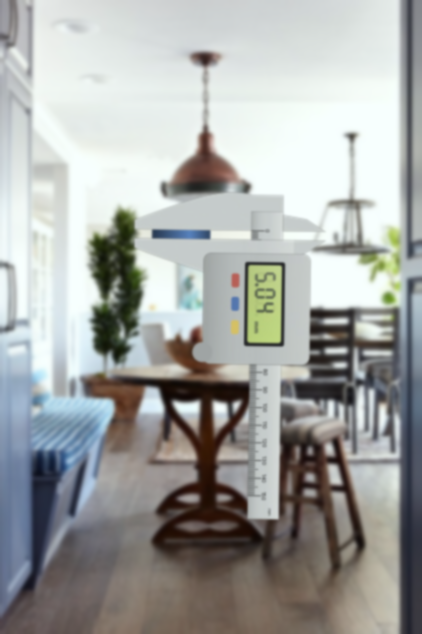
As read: 5.04
